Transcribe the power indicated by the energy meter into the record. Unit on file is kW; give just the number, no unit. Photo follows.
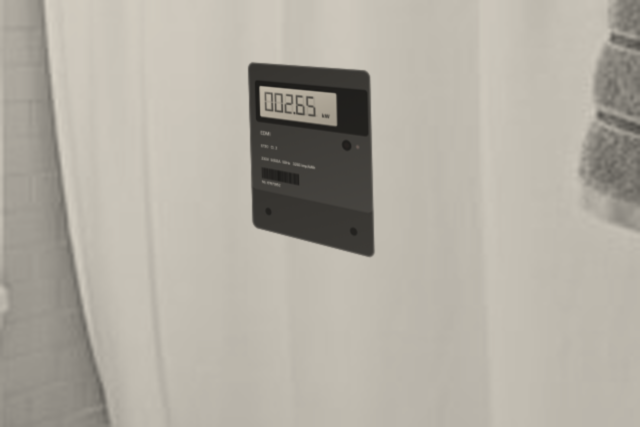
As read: 2.65
